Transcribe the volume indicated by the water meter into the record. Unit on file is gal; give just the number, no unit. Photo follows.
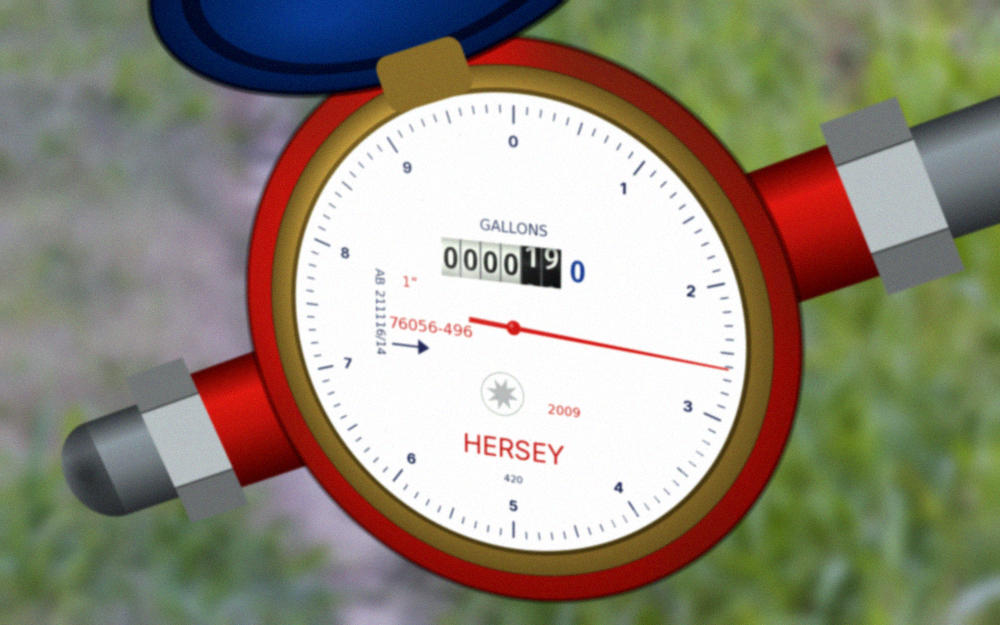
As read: 192.6
